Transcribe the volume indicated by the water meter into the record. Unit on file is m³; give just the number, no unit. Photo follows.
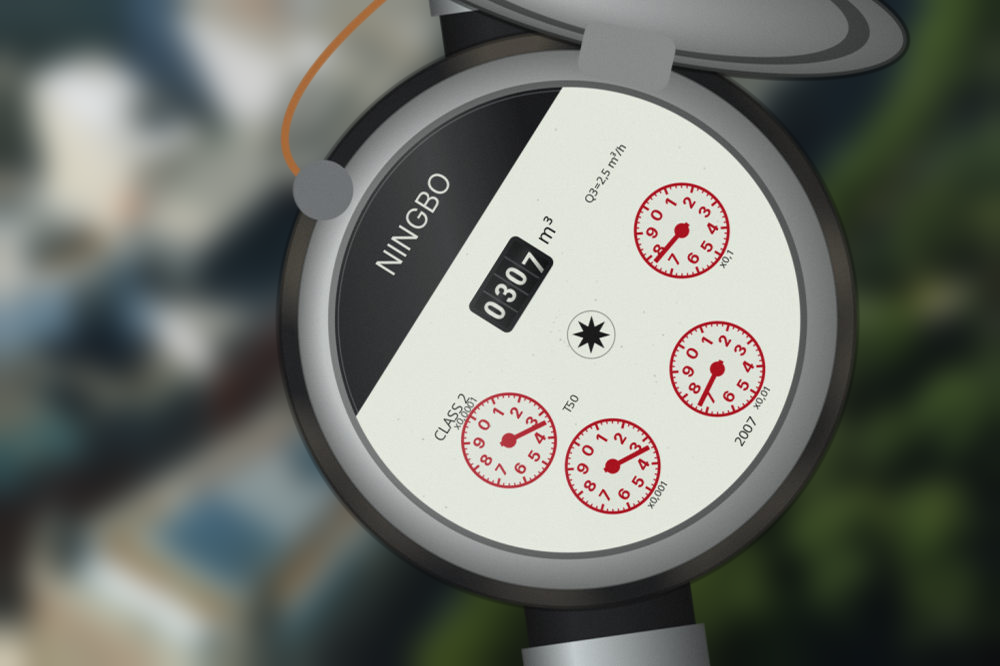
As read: 306.7733
